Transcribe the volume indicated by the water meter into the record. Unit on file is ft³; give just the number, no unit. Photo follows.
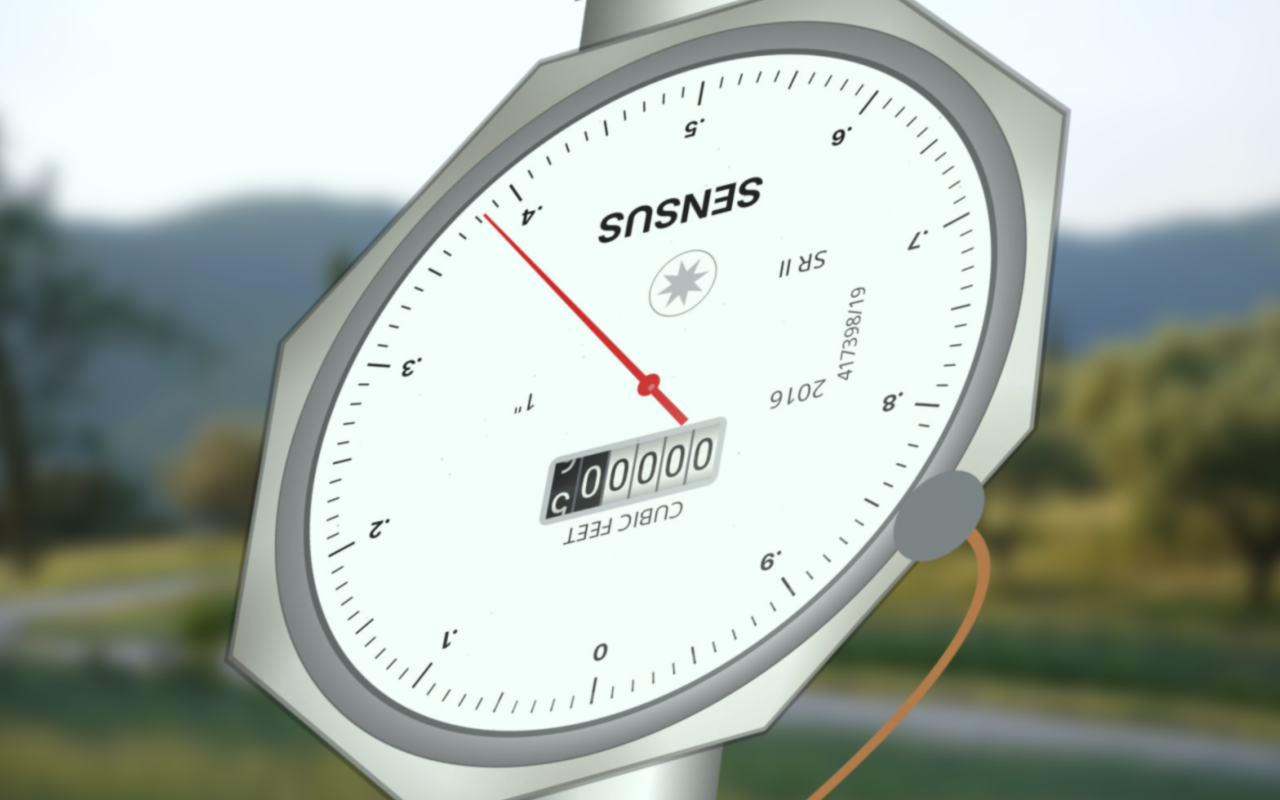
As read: 5.38
